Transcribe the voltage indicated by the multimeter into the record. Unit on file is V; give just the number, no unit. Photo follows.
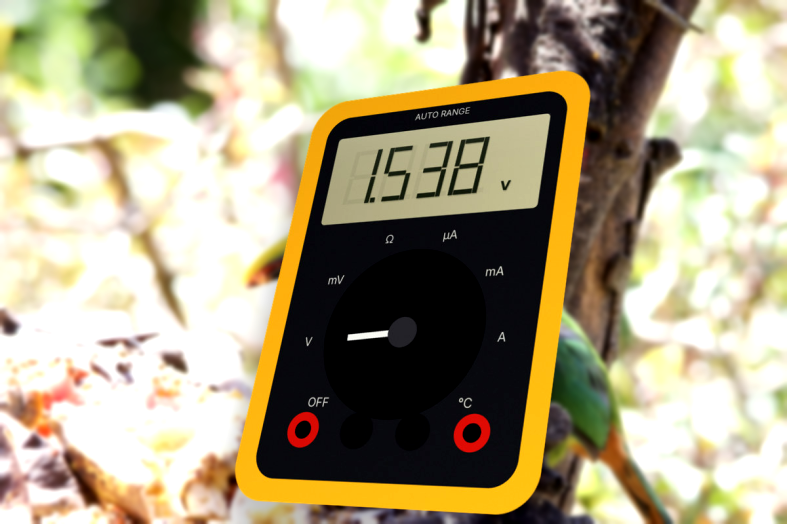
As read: 1.538
